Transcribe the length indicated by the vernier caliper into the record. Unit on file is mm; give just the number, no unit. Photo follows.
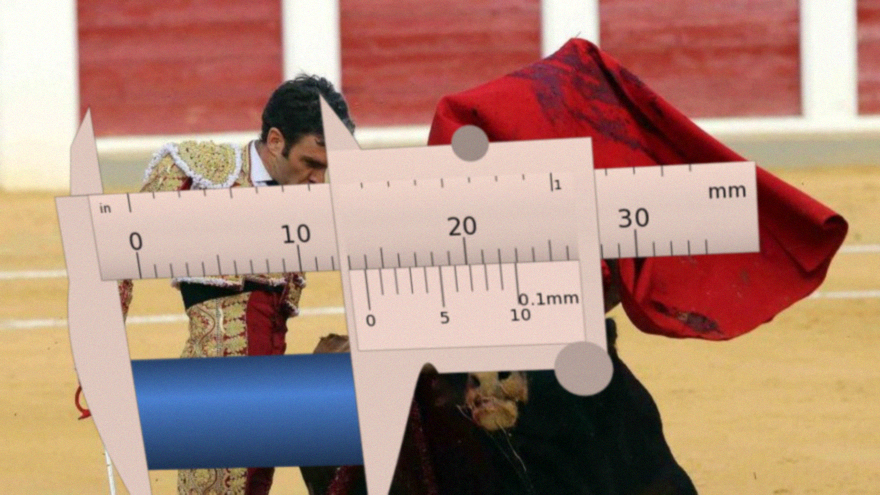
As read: 13.9
